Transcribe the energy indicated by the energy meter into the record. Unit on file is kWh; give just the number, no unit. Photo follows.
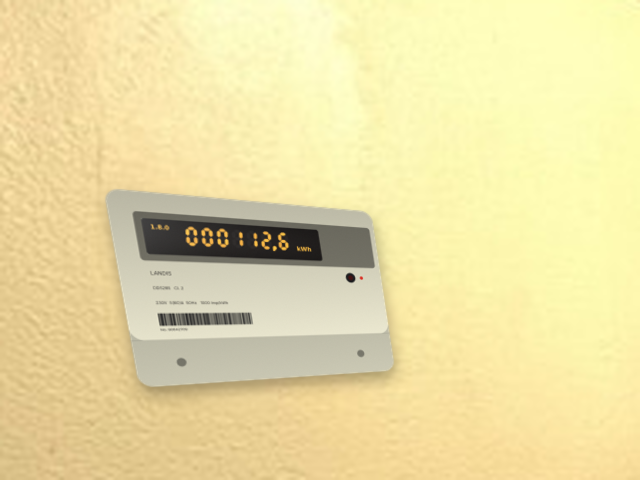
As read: 112.6
